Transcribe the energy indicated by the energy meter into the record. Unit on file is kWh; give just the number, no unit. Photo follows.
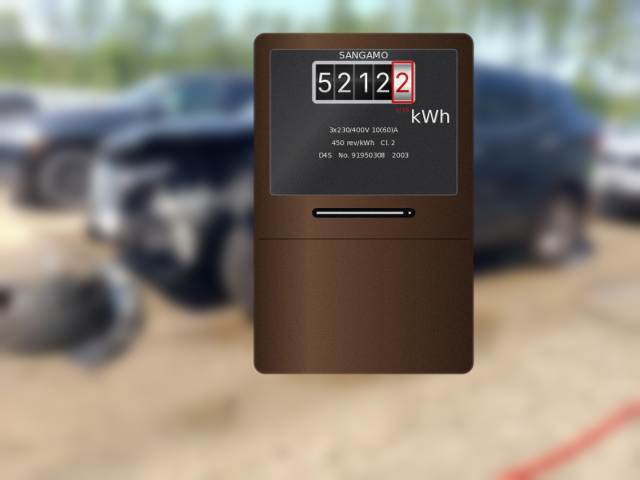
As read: 5212.2
